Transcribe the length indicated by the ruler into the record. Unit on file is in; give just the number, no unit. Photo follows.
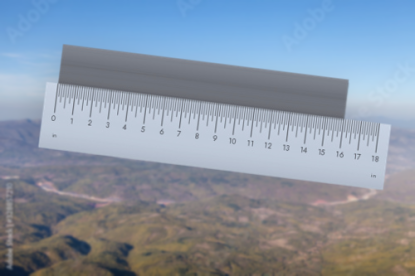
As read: 16
